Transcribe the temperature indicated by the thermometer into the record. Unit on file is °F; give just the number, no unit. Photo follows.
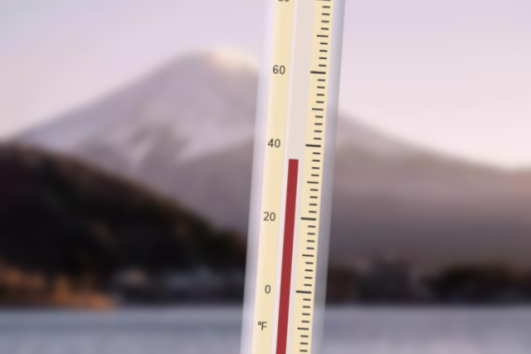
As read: 36
